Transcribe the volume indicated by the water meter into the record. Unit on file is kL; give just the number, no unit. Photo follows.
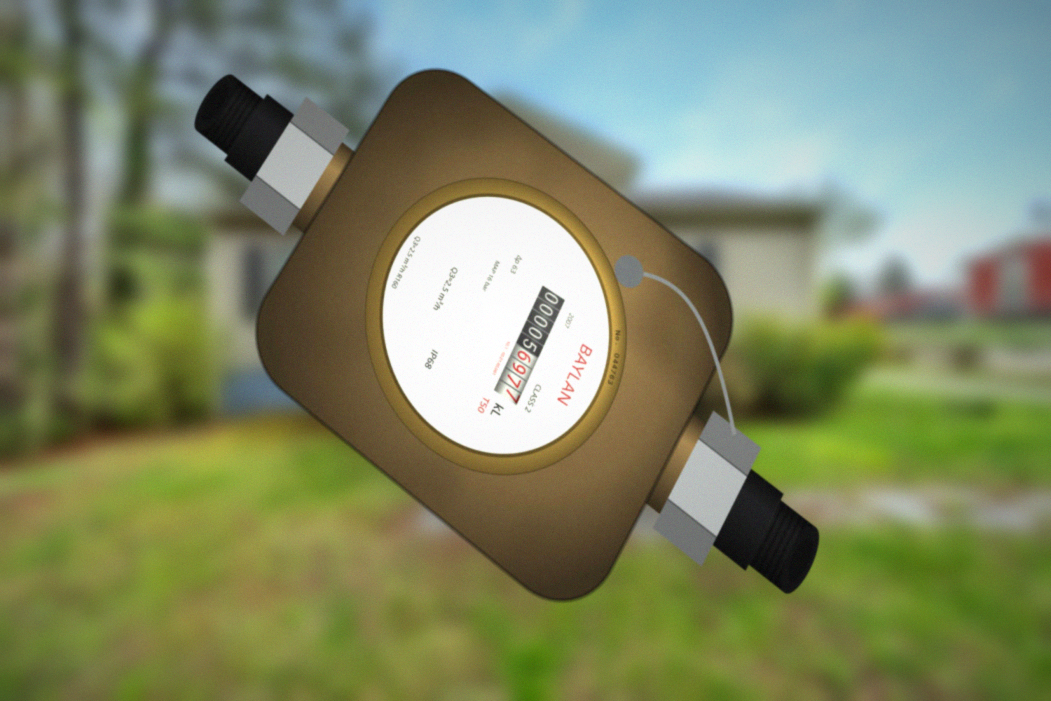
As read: 5.6977
